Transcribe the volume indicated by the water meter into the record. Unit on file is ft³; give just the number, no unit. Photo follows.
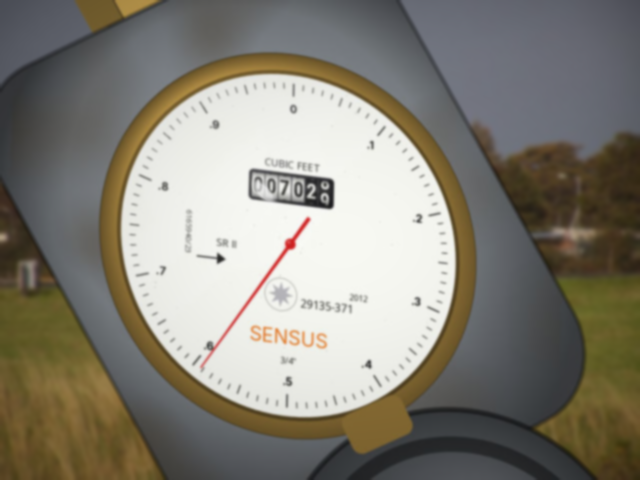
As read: 7028.59
